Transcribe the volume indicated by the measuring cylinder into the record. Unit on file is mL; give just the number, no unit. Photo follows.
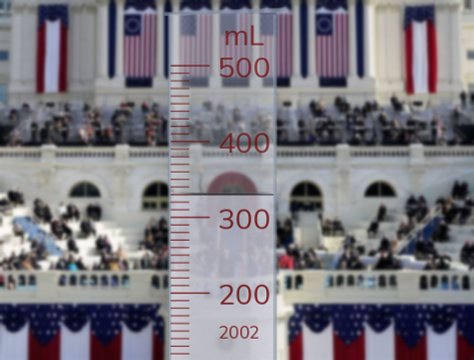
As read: 330
